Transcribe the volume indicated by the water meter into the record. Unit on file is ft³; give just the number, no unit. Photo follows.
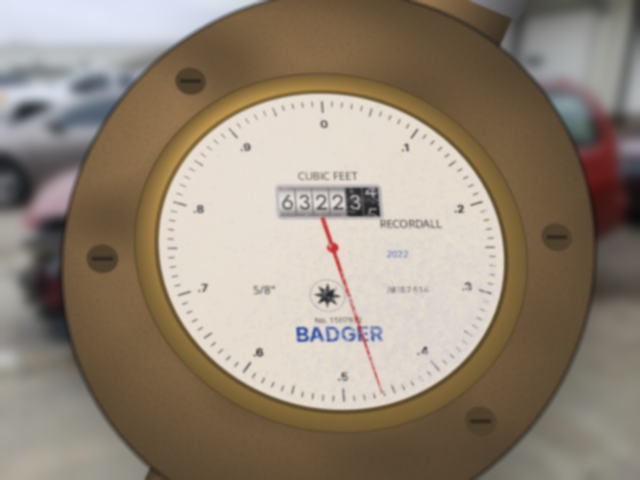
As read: 632234.46
